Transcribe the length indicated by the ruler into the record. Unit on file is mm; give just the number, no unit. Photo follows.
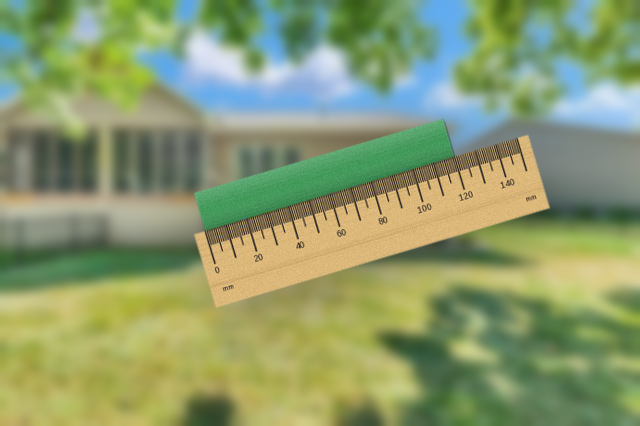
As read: 120
